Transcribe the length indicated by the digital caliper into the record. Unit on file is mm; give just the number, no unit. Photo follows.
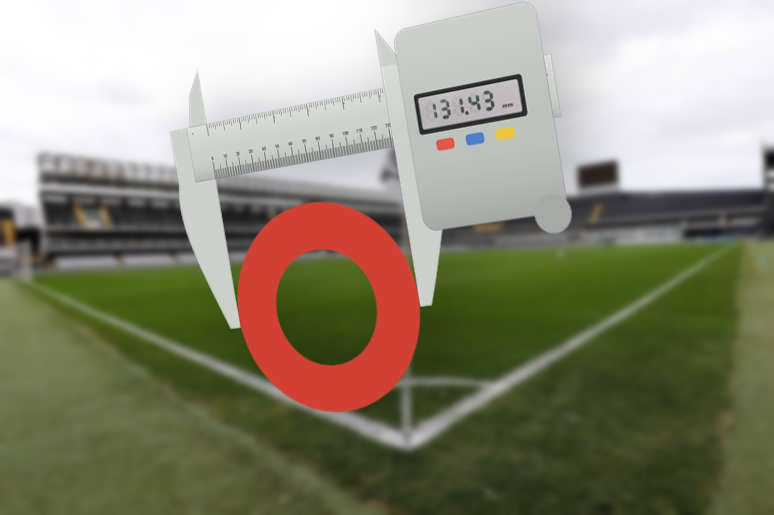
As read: 131.43
